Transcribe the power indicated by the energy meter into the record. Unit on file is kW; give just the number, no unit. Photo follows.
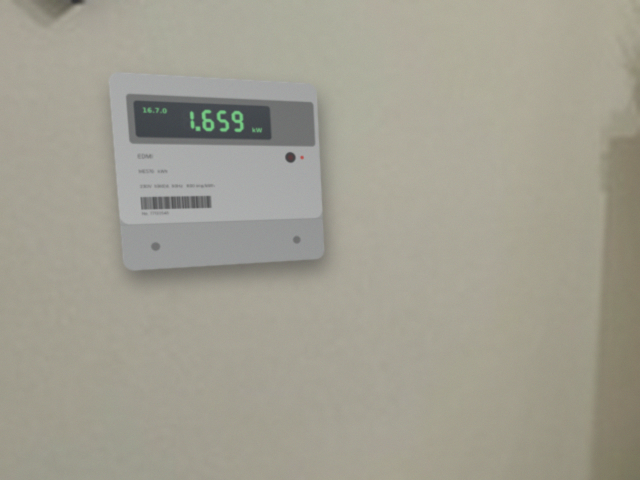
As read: 1.659
